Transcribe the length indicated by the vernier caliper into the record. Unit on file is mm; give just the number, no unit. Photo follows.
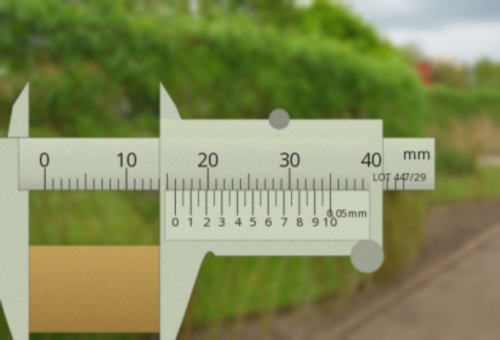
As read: 16.0
